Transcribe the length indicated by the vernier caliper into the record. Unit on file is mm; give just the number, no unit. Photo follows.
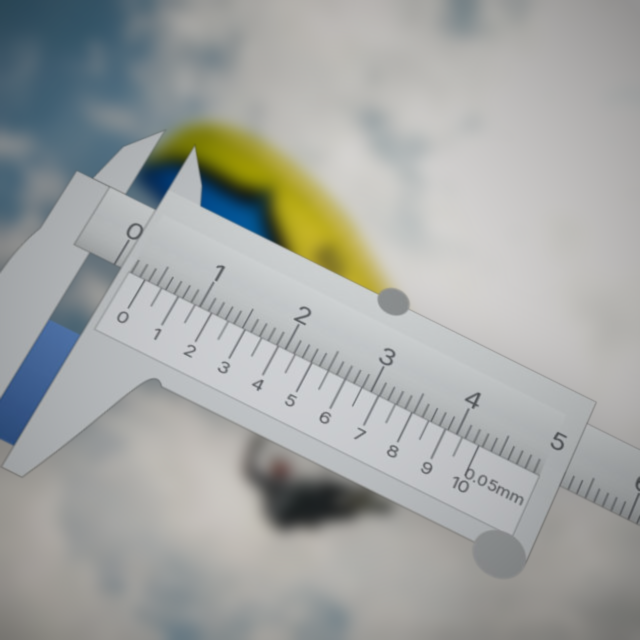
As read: 3.6
